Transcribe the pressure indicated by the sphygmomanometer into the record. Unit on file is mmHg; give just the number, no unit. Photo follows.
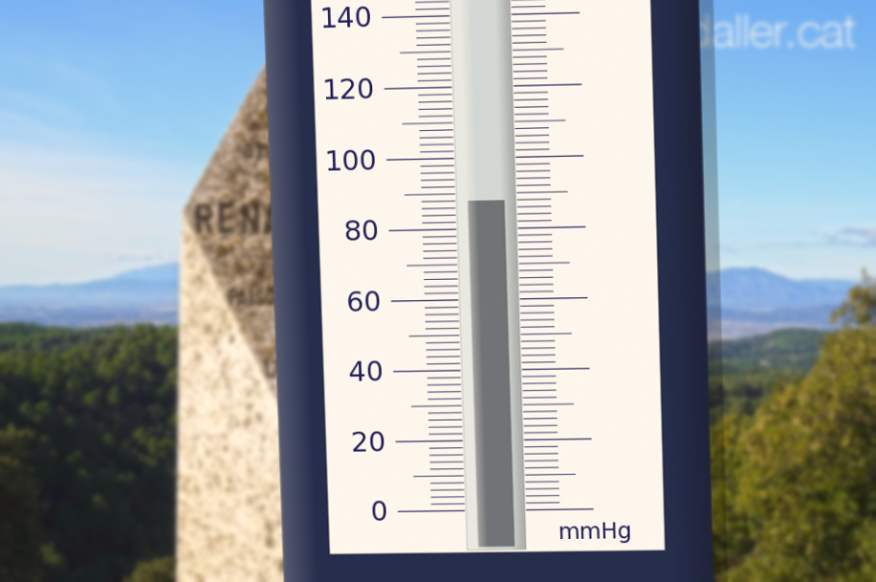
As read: 88
